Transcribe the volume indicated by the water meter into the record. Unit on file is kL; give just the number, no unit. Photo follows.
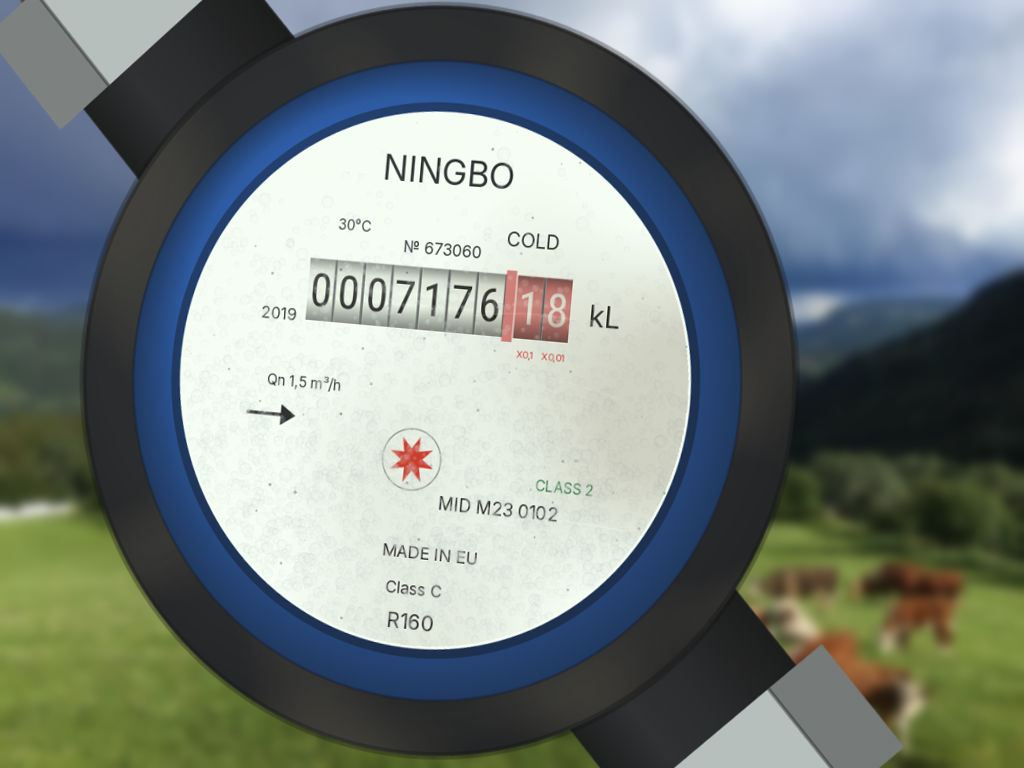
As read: 7176.18
